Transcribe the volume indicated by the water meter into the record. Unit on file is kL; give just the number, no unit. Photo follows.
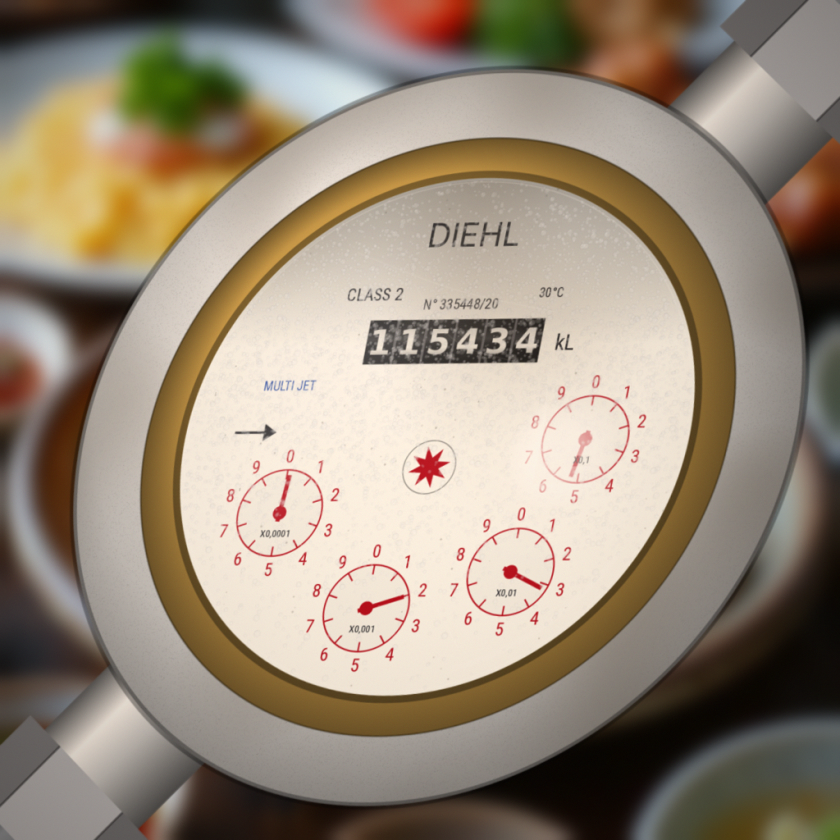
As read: 115434.5320
